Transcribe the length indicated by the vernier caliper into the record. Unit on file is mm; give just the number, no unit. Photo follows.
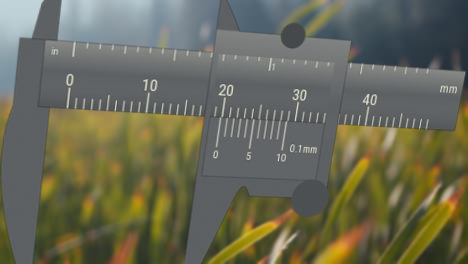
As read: 19.8
